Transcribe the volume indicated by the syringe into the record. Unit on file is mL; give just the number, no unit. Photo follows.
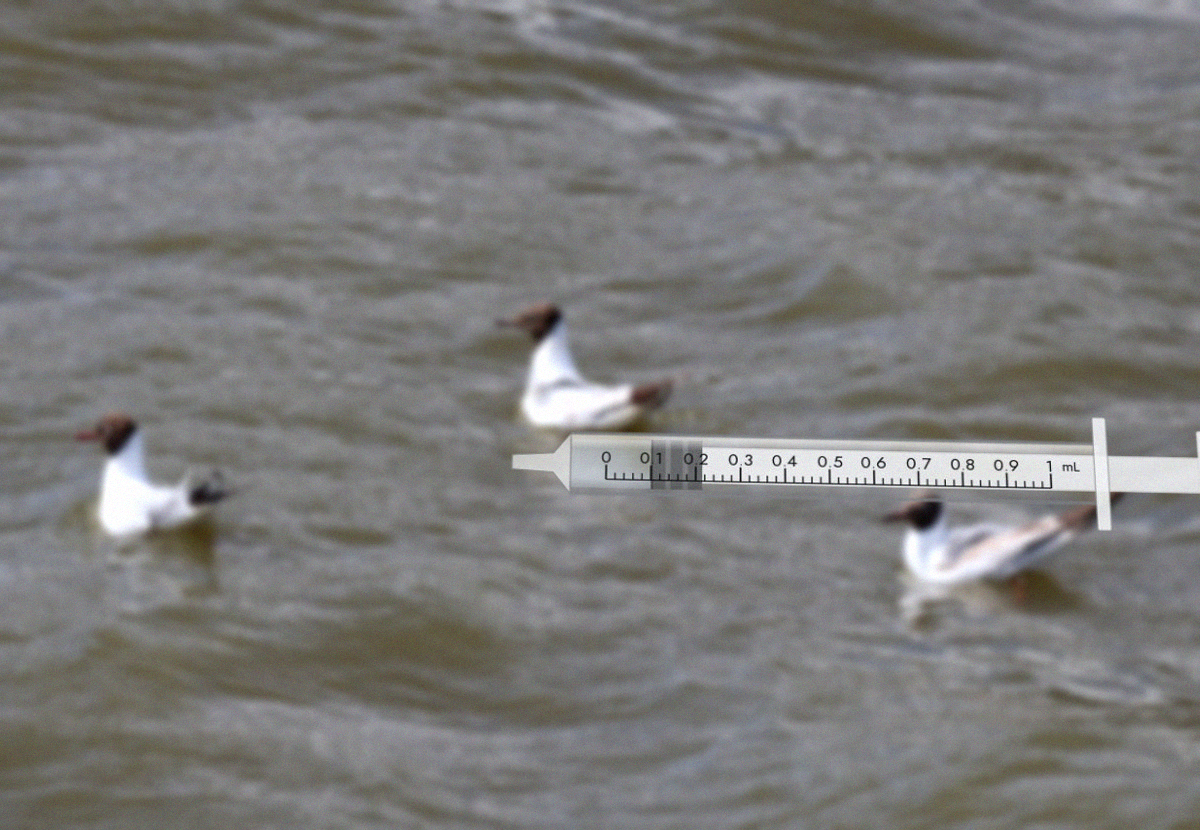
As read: 0.1
